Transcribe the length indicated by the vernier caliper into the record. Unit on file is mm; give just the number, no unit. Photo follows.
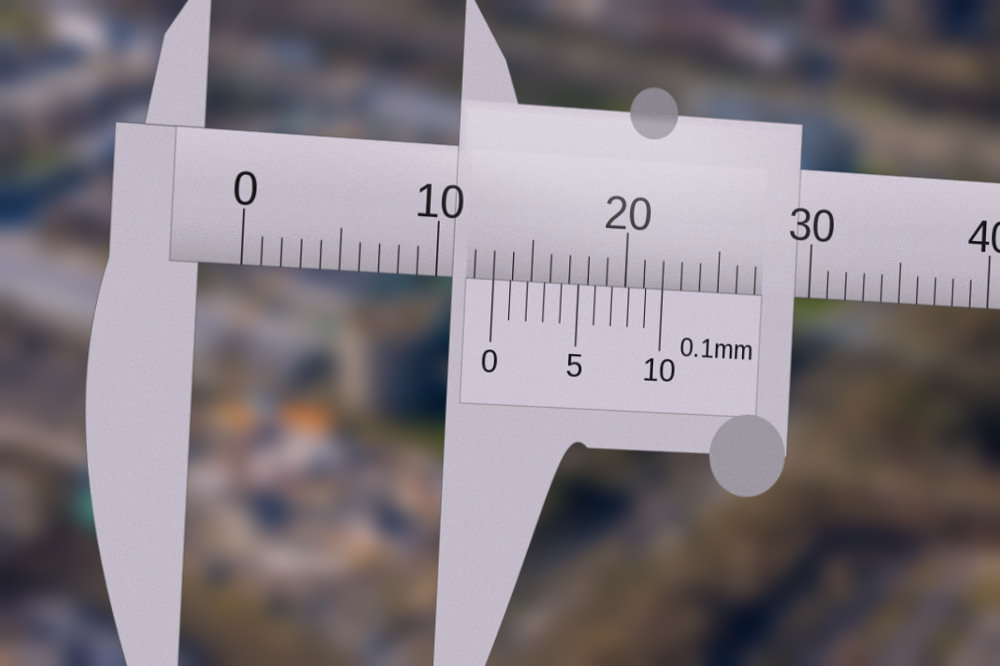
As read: 13.0
